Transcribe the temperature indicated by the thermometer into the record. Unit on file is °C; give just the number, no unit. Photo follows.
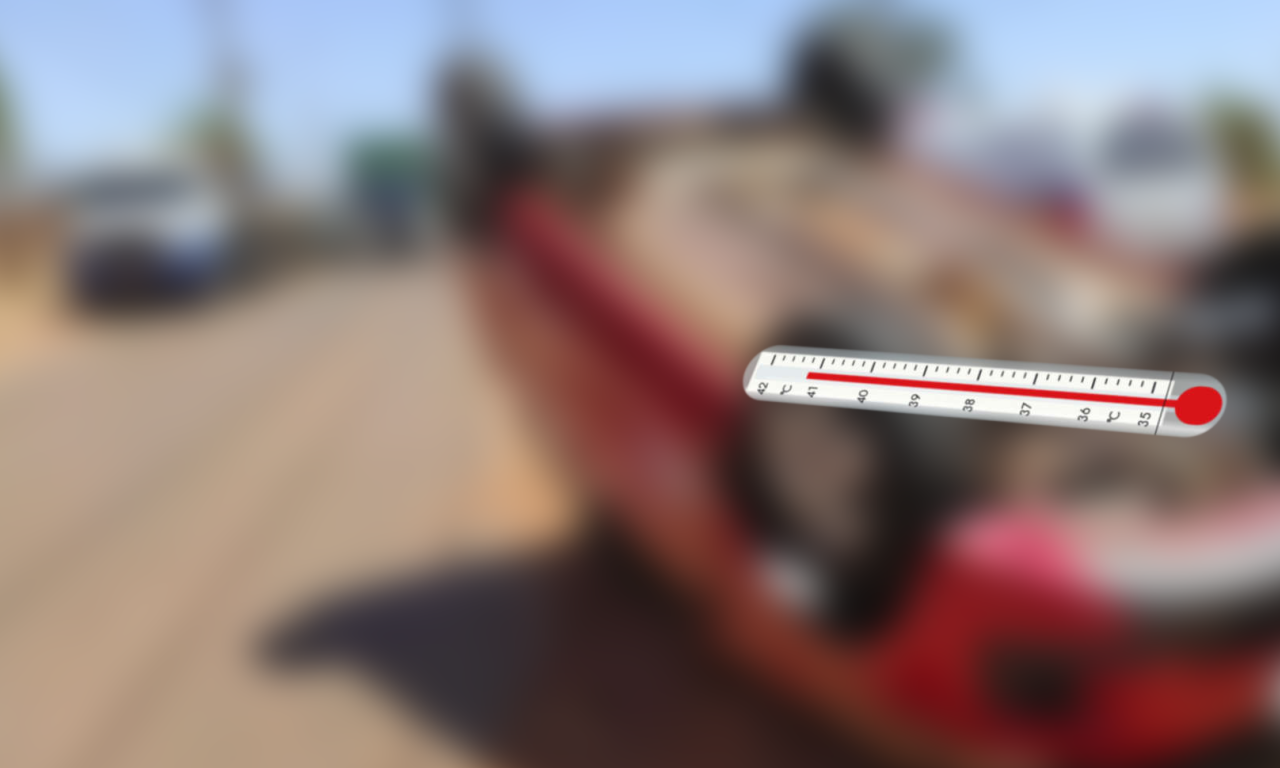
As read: 41.2
